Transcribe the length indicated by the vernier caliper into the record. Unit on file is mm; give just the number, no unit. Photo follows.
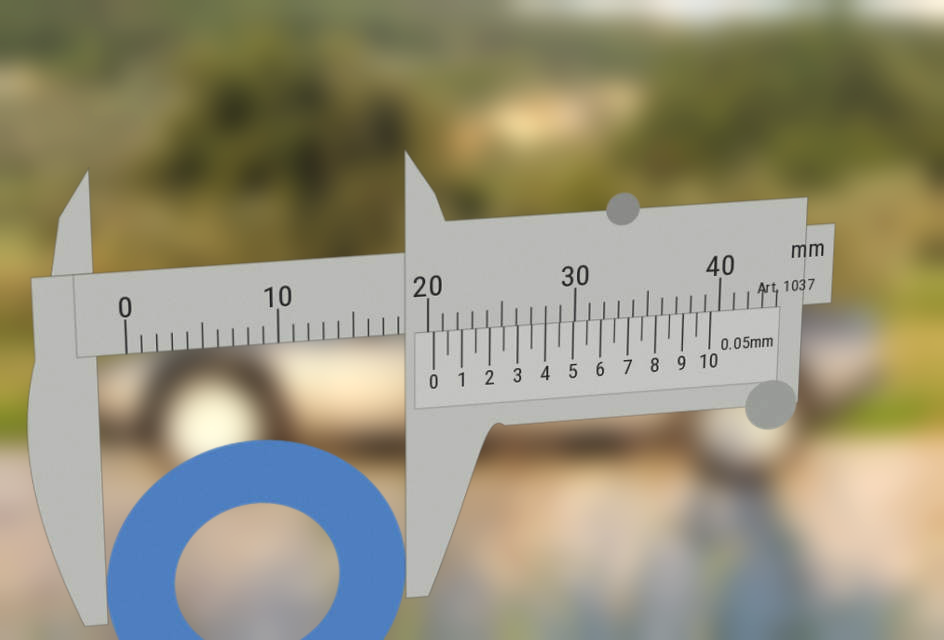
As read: 20.4
